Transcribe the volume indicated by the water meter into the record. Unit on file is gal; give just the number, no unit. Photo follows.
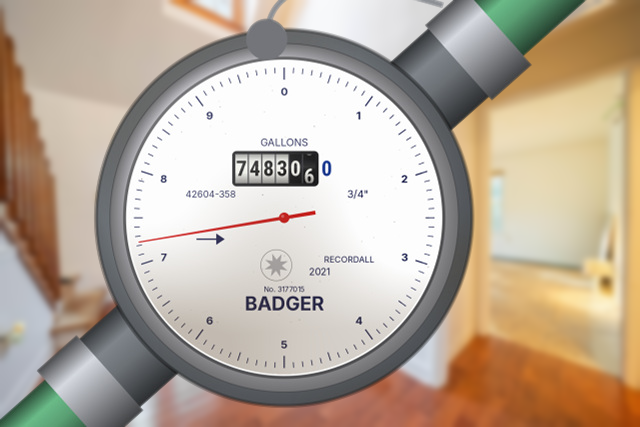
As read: 7483057.2
